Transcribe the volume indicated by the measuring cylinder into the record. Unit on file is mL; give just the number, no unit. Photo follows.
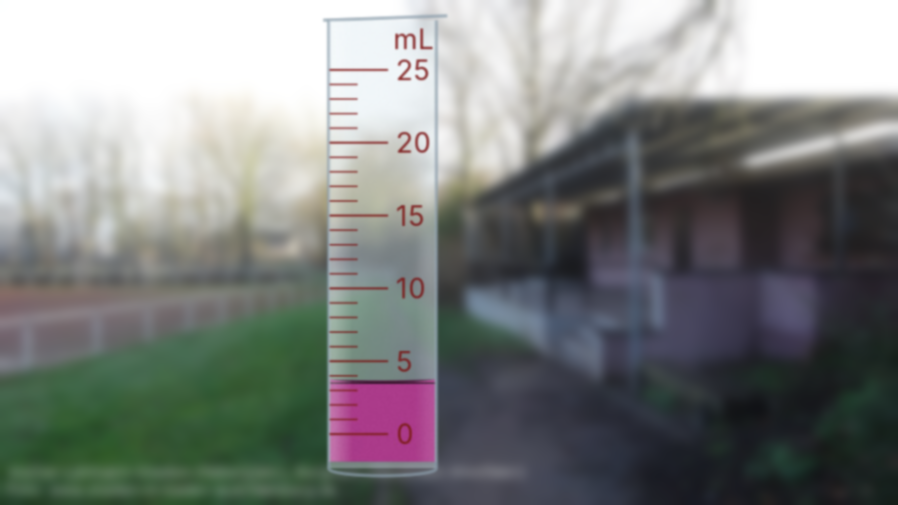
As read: 3.5
